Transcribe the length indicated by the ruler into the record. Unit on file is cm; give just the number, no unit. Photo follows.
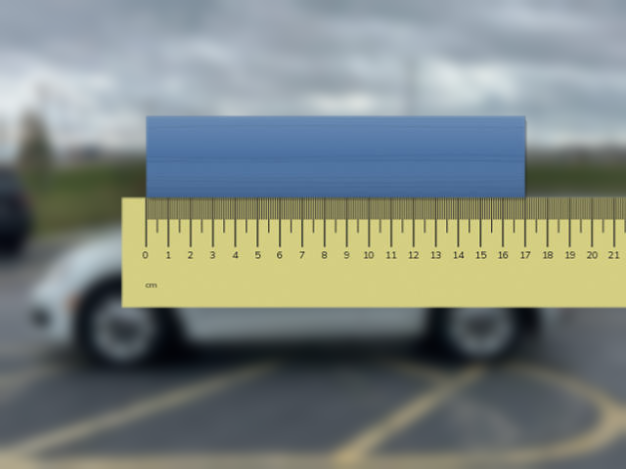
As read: 17
